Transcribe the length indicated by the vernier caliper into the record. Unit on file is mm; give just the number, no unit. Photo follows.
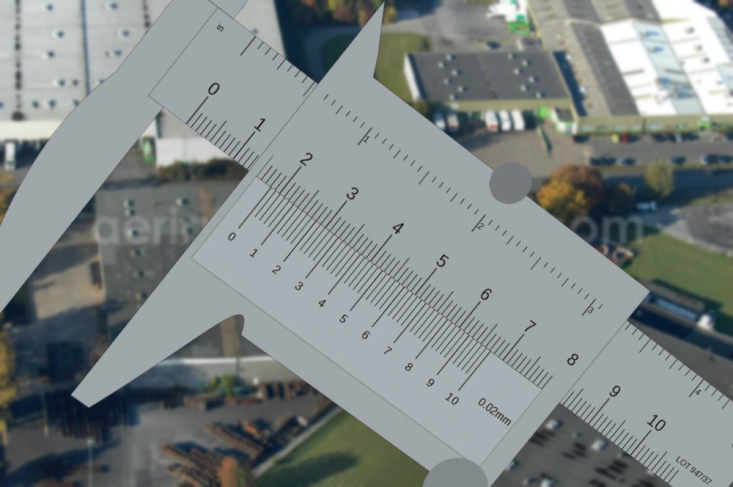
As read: 18.2
